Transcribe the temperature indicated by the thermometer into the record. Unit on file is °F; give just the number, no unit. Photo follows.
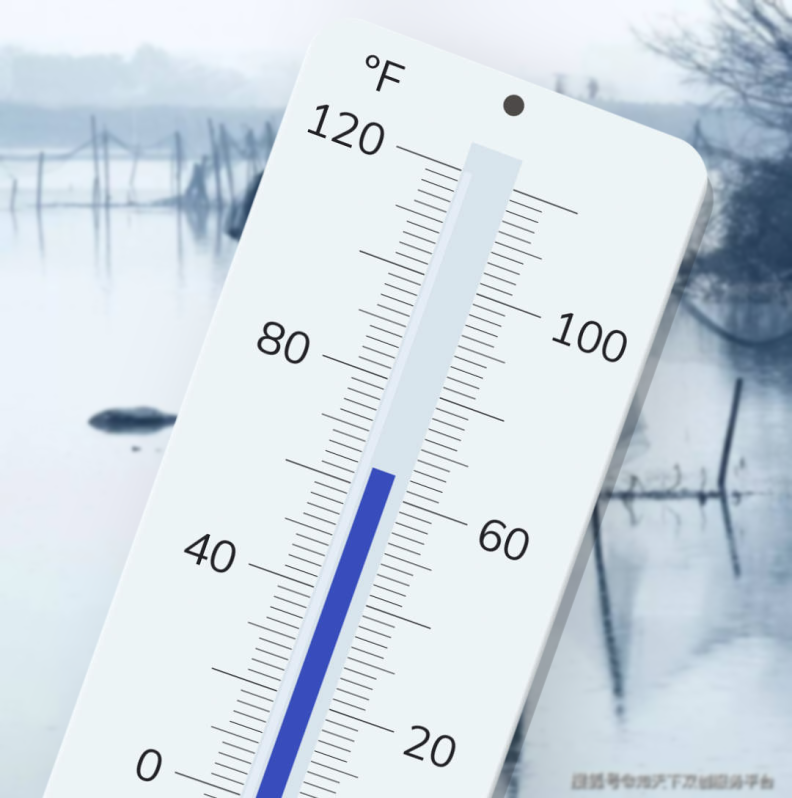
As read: 64
